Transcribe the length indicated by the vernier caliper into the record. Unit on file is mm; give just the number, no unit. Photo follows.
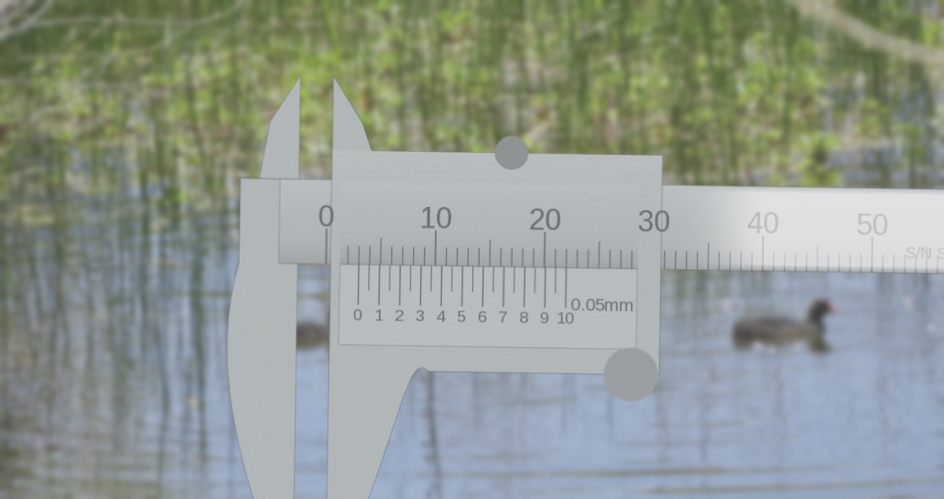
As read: 3.0
